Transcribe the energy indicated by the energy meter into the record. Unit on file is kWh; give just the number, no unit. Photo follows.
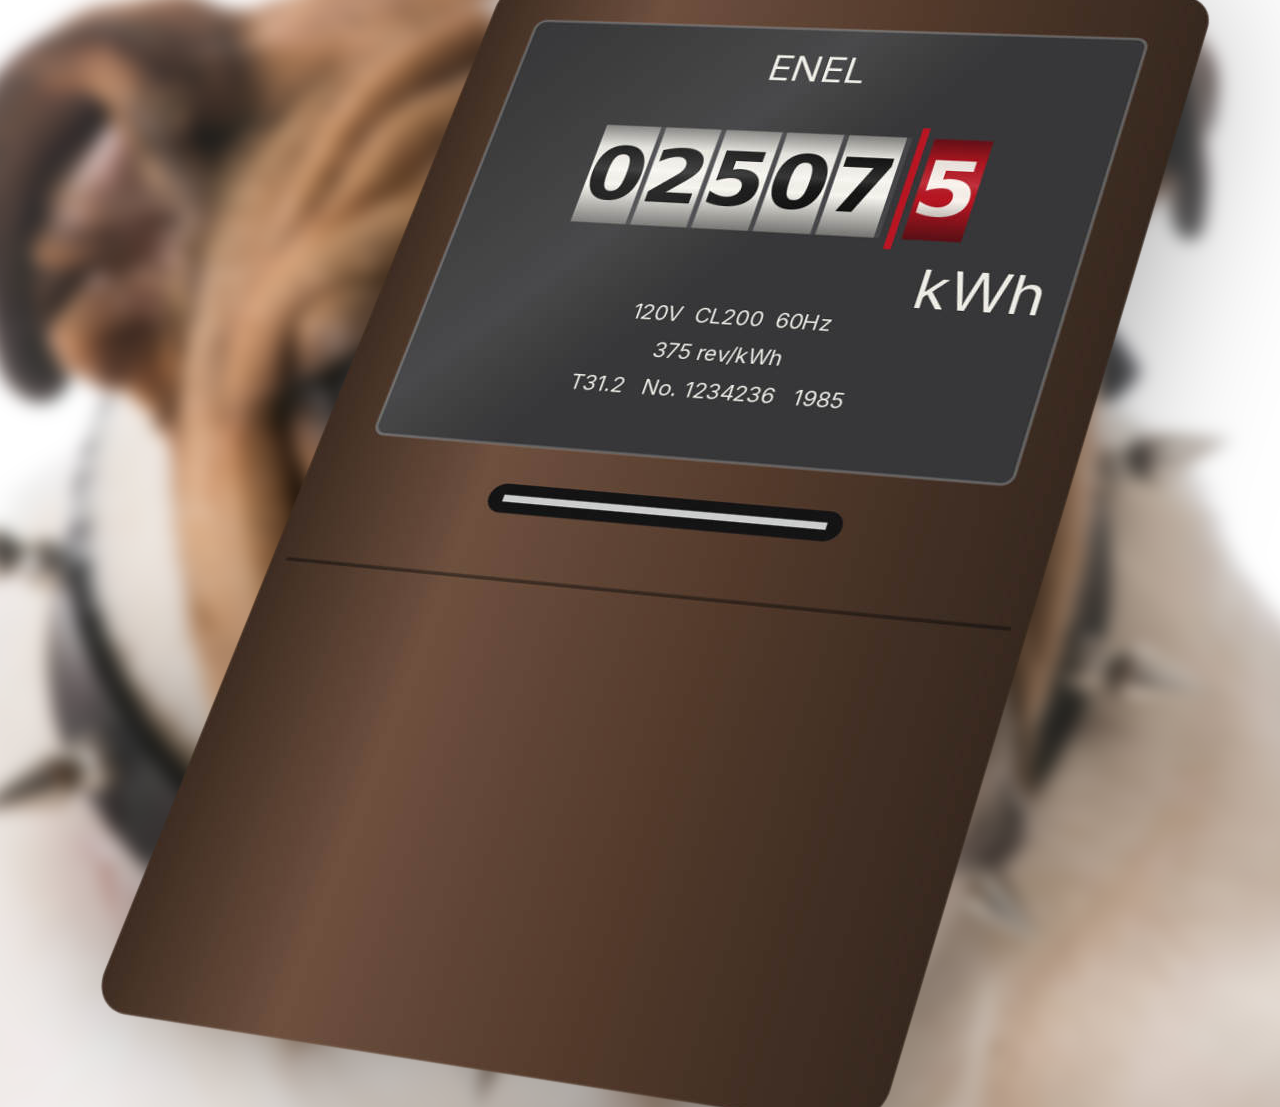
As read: 2507.5
